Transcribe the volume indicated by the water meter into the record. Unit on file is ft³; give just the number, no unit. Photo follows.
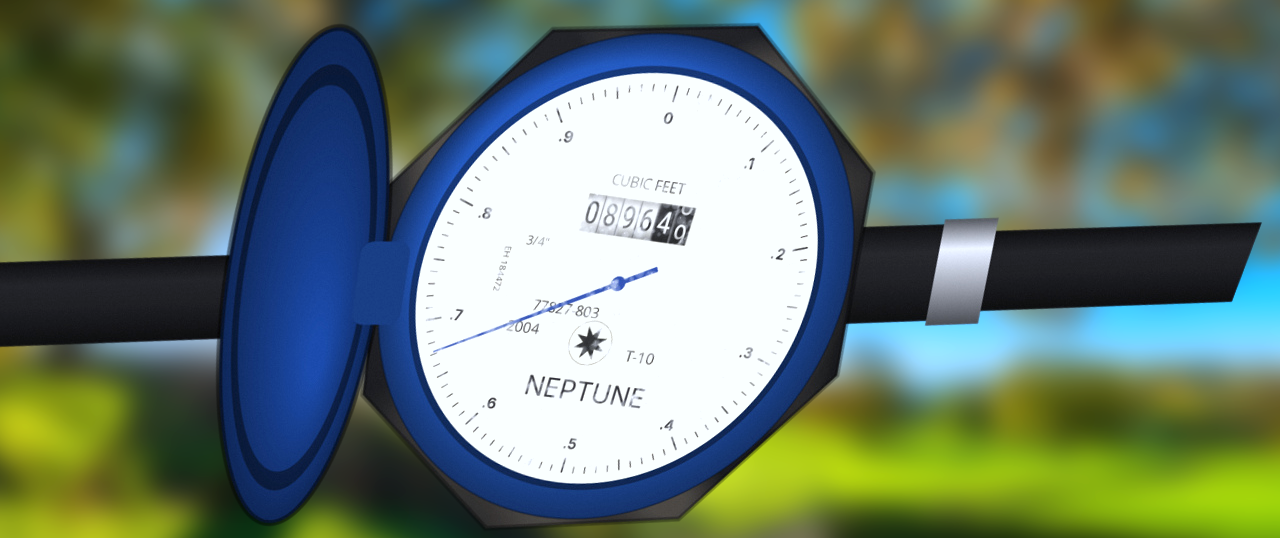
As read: 89648.67
